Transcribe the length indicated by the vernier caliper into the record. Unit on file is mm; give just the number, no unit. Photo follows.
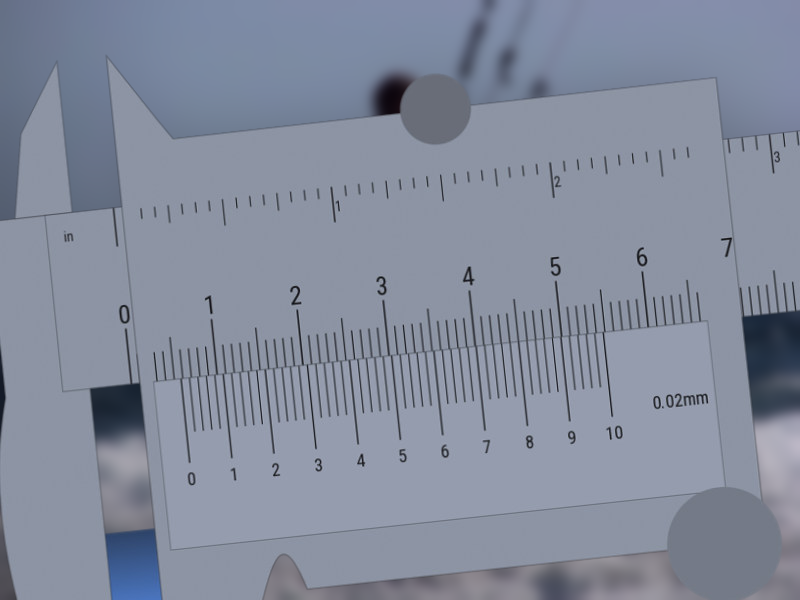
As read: 5.8
